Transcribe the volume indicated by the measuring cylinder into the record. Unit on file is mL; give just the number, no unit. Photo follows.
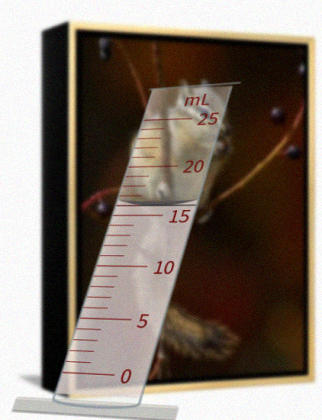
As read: 16
